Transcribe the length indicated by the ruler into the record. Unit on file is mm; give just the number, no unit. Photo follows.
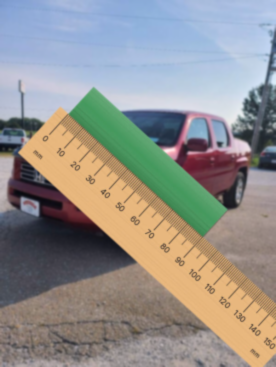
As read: 90
